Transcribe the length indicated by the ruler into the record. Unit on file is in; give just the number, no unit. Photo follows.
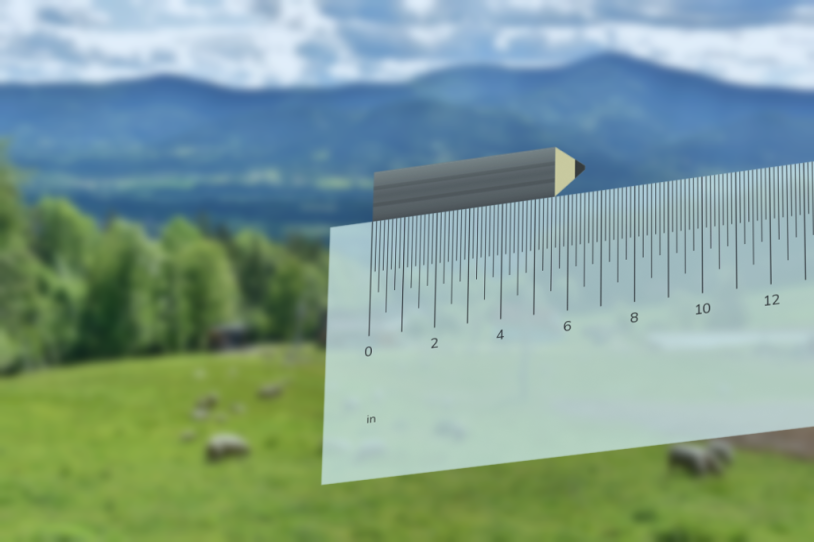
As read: 6.5
